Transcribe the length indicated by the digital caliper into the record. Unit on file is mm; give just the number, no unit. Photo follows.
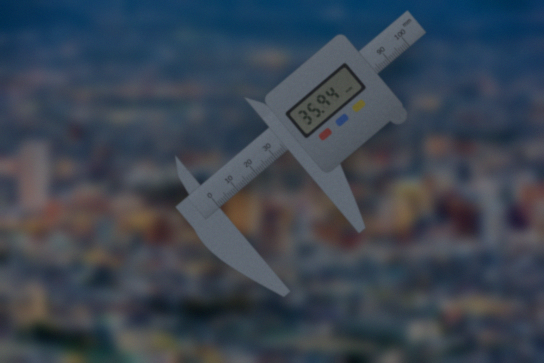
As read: 35.94
